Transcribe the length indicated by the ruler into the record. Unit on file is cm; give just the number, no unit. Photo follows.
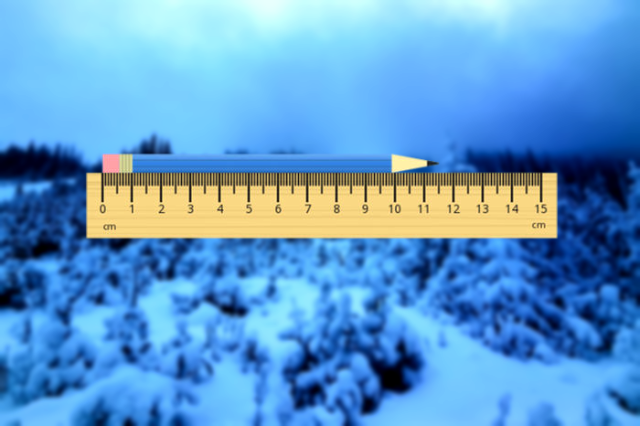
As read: 11.5
